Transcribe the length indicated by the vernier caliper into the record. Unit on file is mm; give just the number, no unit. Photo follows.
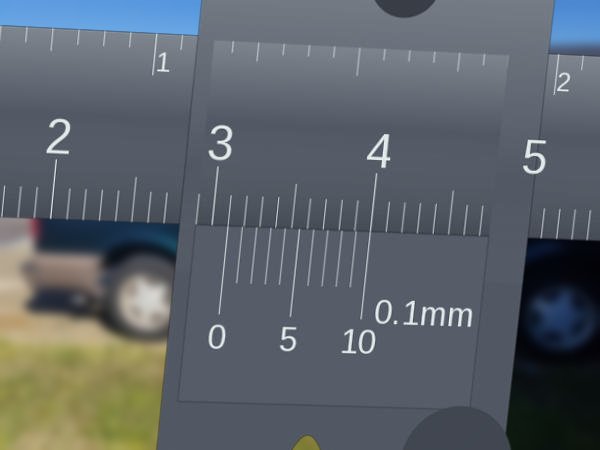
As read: 31.0
